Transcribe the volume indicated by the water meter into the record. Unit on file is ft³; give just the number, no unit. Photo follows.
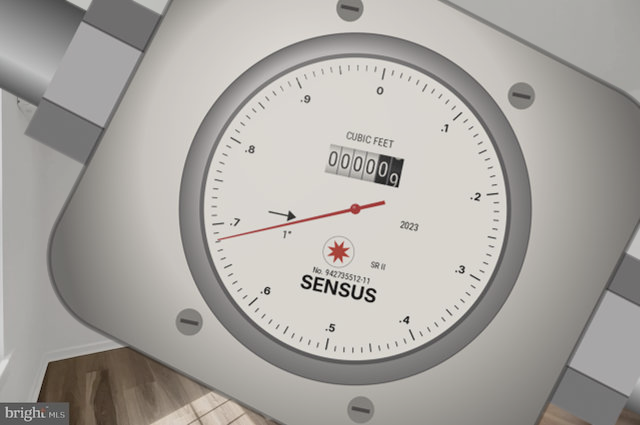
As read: 8.68
